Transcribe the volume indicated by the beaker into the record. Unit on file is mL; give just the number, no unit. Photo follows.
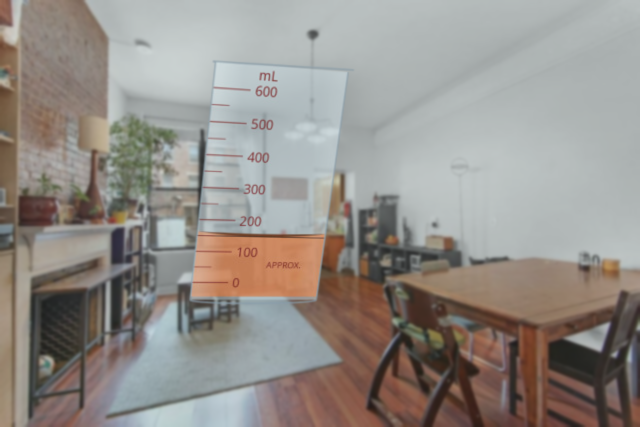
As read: 150
